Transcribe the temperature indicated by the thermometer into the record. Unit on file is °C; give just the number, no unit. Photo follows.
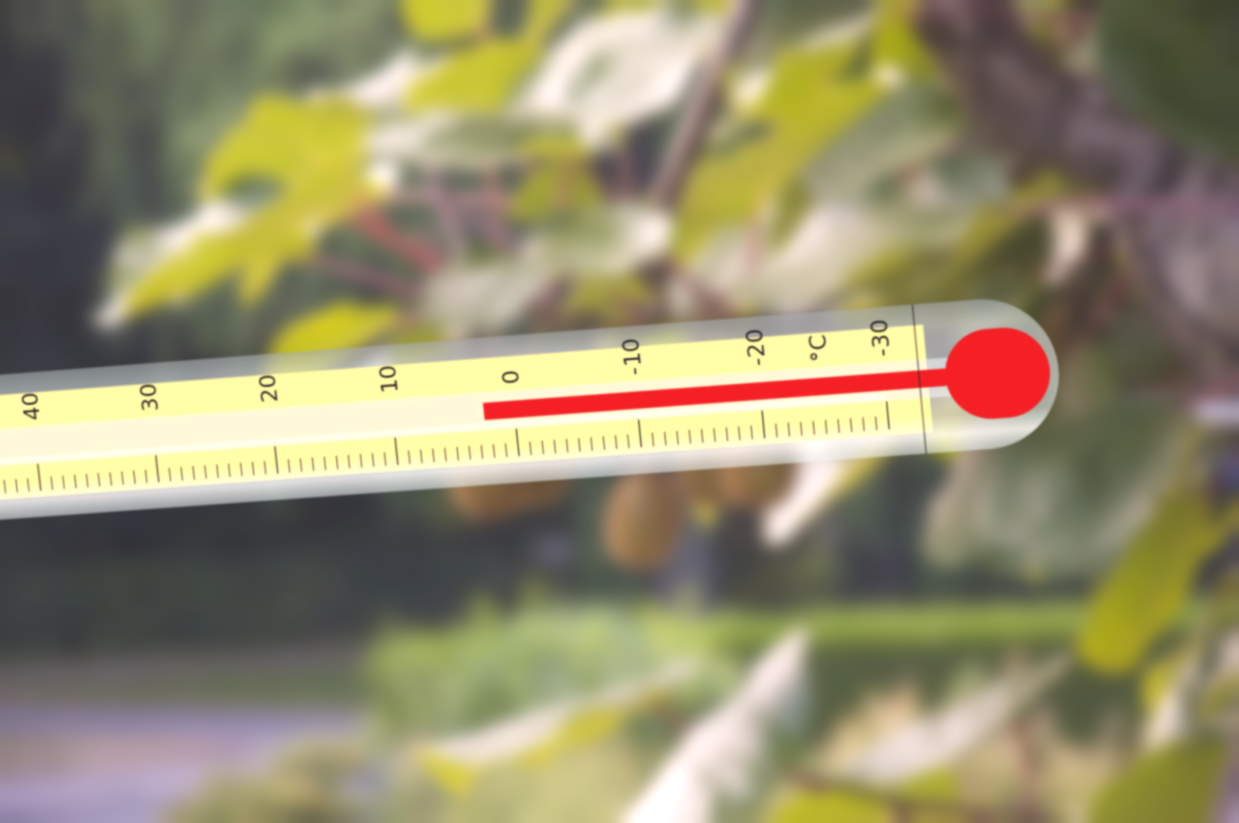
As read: 2.5
